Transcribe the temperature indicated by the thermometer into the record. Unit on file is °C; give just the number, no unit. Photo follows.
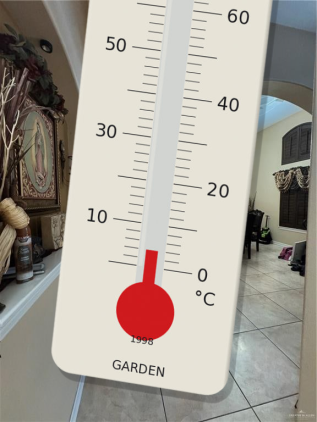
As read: 4
